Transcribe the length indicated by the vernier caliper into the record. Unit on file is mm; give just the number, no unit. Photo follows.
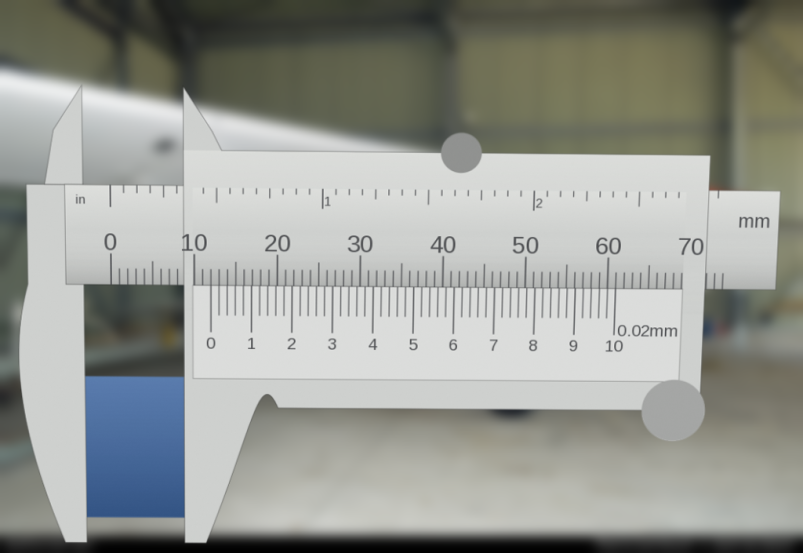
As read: 12.0
